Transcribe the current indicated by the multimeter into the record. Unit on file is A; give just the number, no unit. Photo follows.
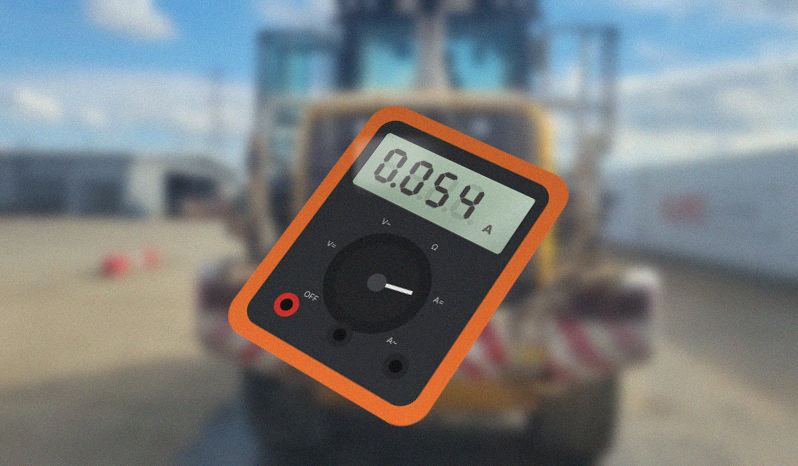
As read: 0.054
